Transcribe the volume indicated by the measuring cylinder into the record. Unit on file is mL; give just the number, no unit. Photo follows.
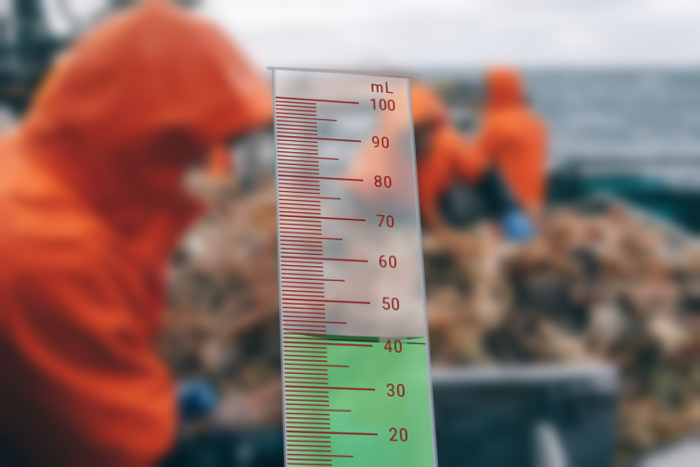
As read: 41
